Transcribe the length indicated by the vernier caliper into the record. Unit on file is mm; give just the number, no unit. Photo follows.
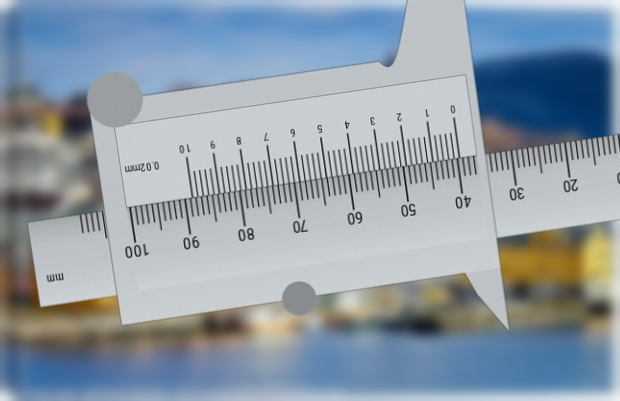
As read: 39.6
